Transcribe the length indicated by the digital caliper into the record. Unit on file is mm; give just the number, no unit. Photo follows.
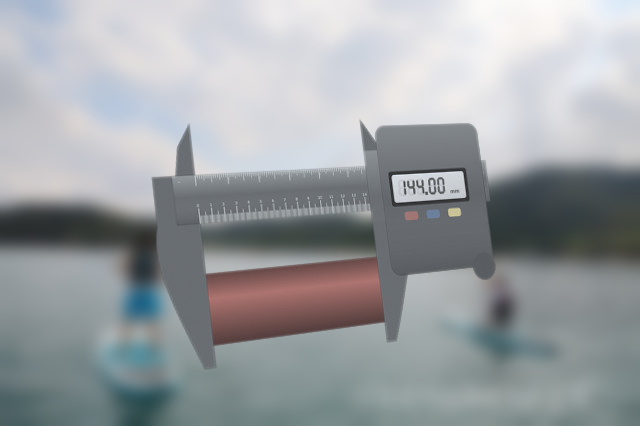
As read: 144.00
